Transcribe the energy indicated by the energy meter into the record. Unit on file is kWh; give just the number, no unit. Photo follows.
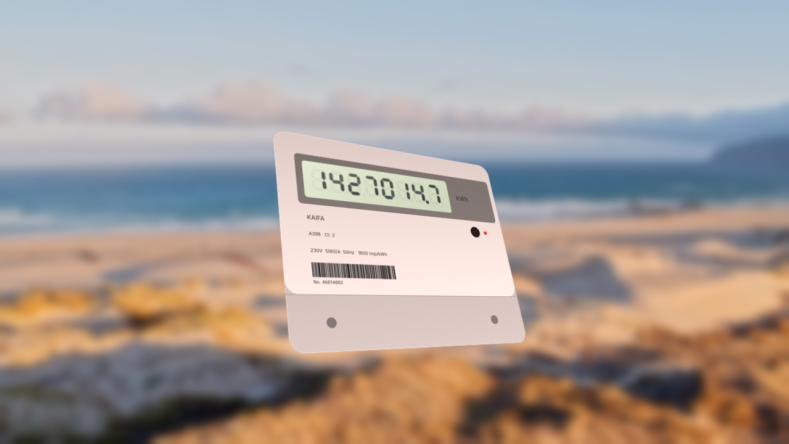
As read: 1427014.7
